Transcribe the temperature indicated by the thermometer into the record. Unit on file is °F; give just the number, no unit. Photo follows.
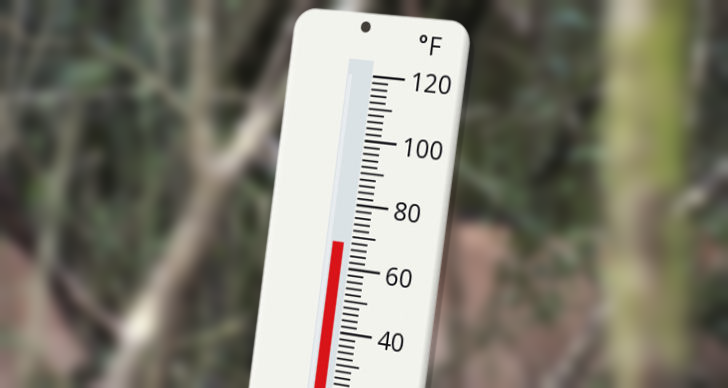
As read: 68
